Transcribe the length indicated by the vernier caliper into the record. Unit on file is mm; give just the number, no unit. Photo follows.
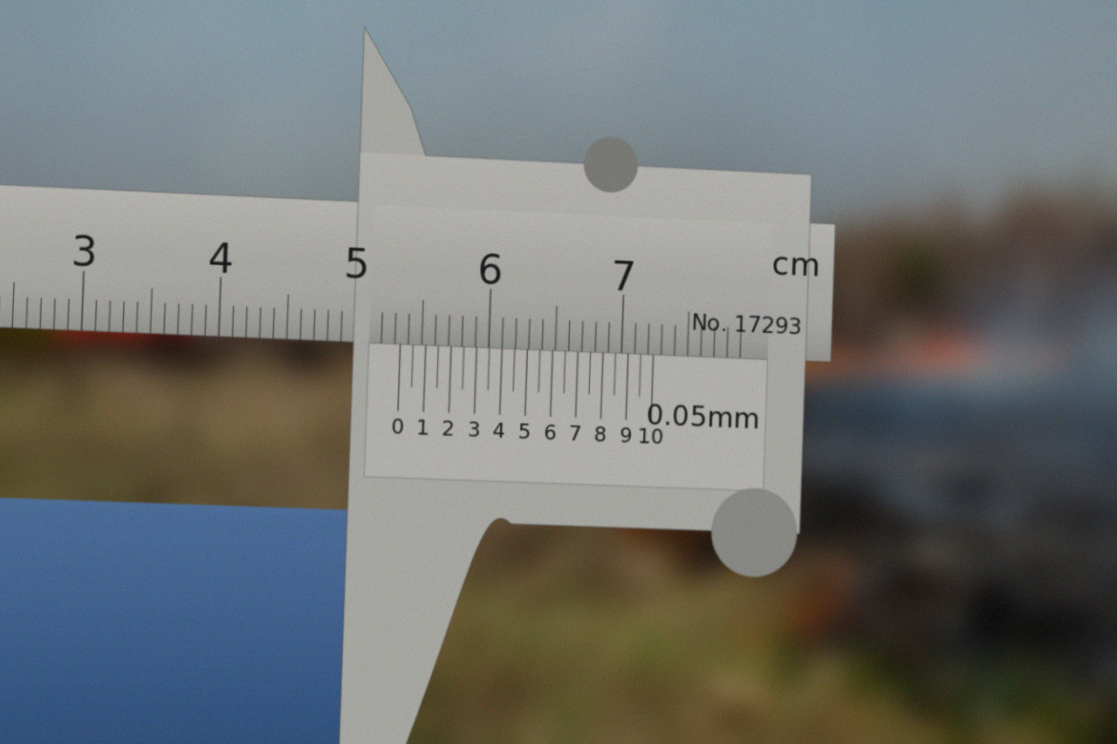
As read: 53.4
